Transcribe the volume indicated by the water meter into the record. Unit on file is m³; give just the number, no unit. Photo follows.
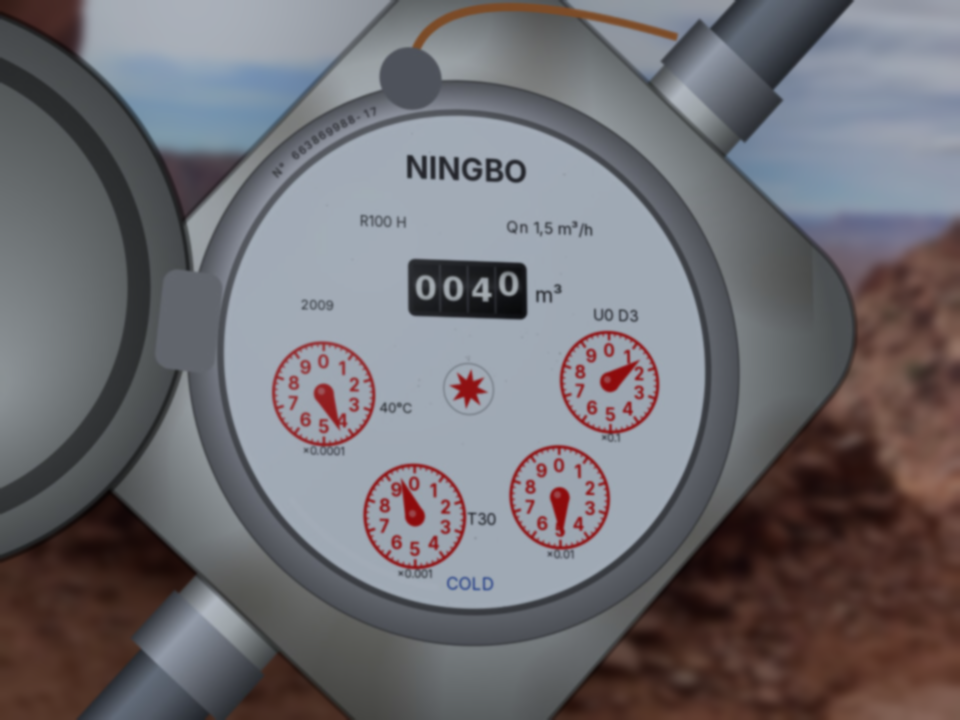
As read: 40.1494
